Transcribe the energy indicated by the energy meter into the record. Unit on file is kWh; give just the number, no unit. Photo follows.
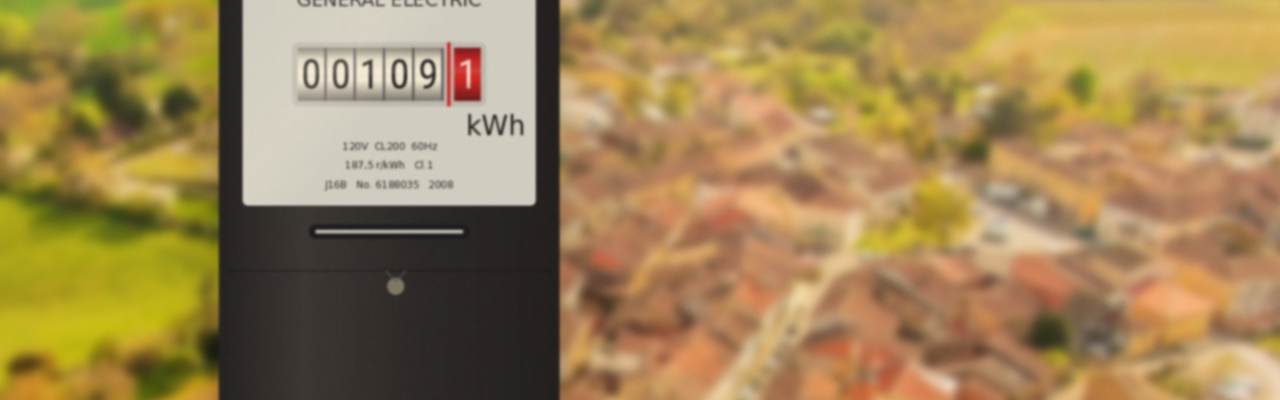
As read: 109.1
